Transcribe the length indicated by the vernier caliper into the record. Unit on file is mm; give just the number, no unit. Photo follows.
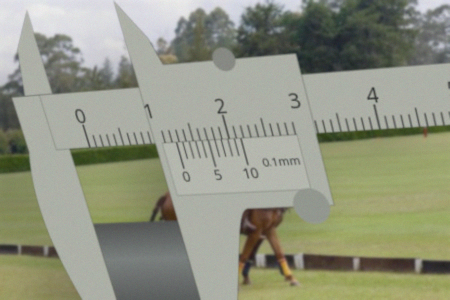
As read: 12.6
